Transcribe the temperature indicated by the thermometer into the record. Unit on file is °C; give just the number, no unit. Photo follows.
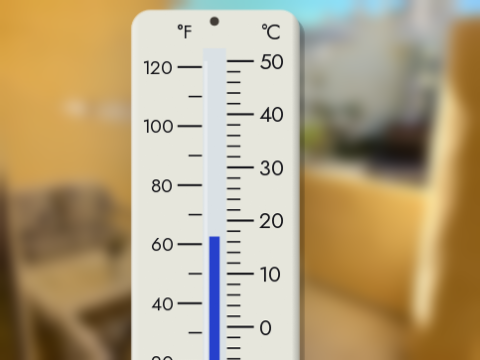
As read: 17
